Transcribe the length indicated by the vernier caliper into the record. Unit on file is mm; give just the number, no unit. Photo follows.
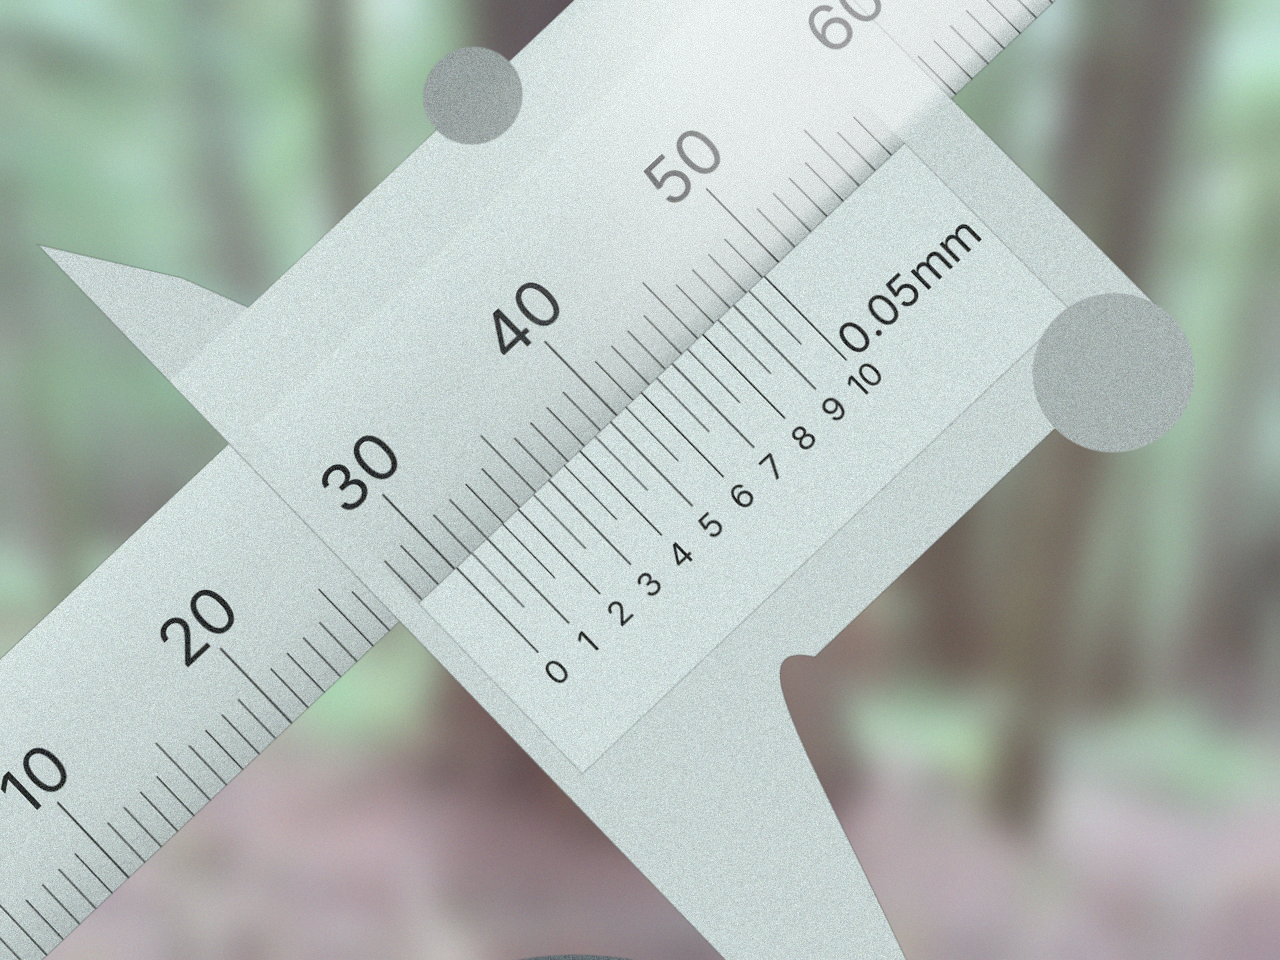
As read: 30.1
